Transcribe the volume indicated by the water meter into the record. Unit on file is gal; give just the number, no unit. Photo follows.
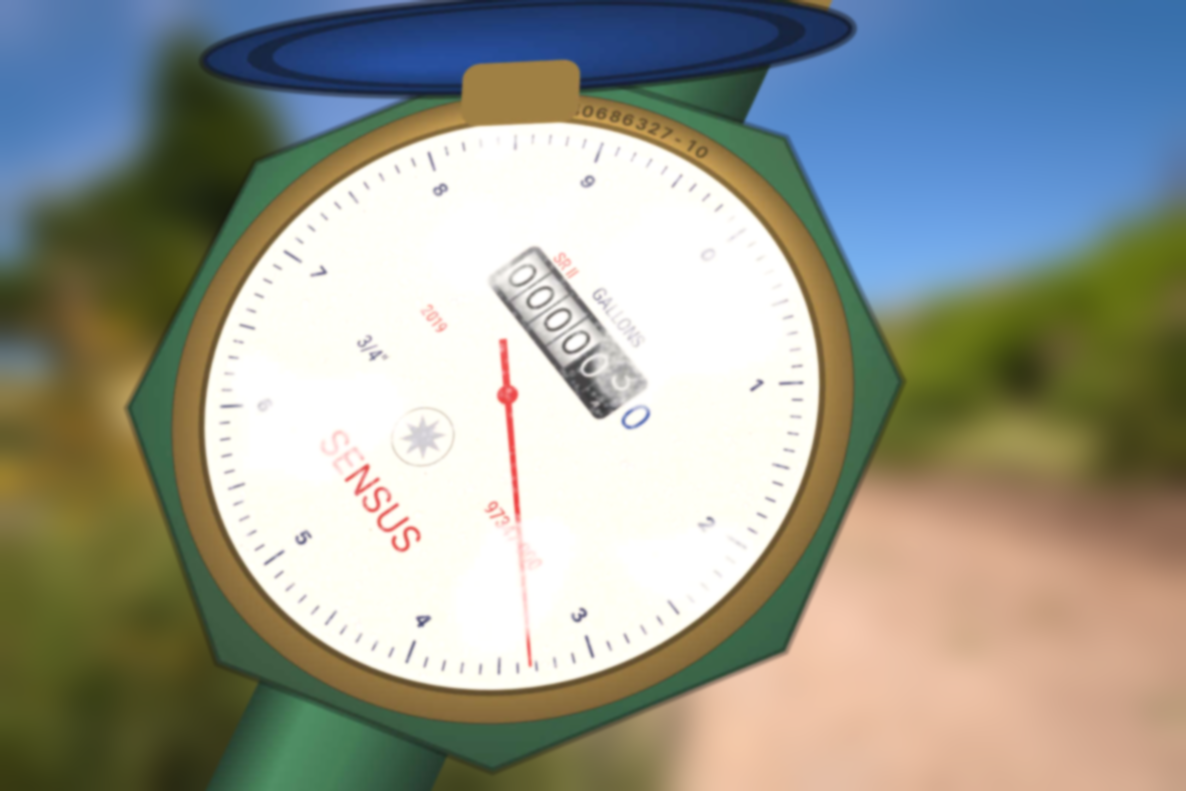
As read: 33.3
